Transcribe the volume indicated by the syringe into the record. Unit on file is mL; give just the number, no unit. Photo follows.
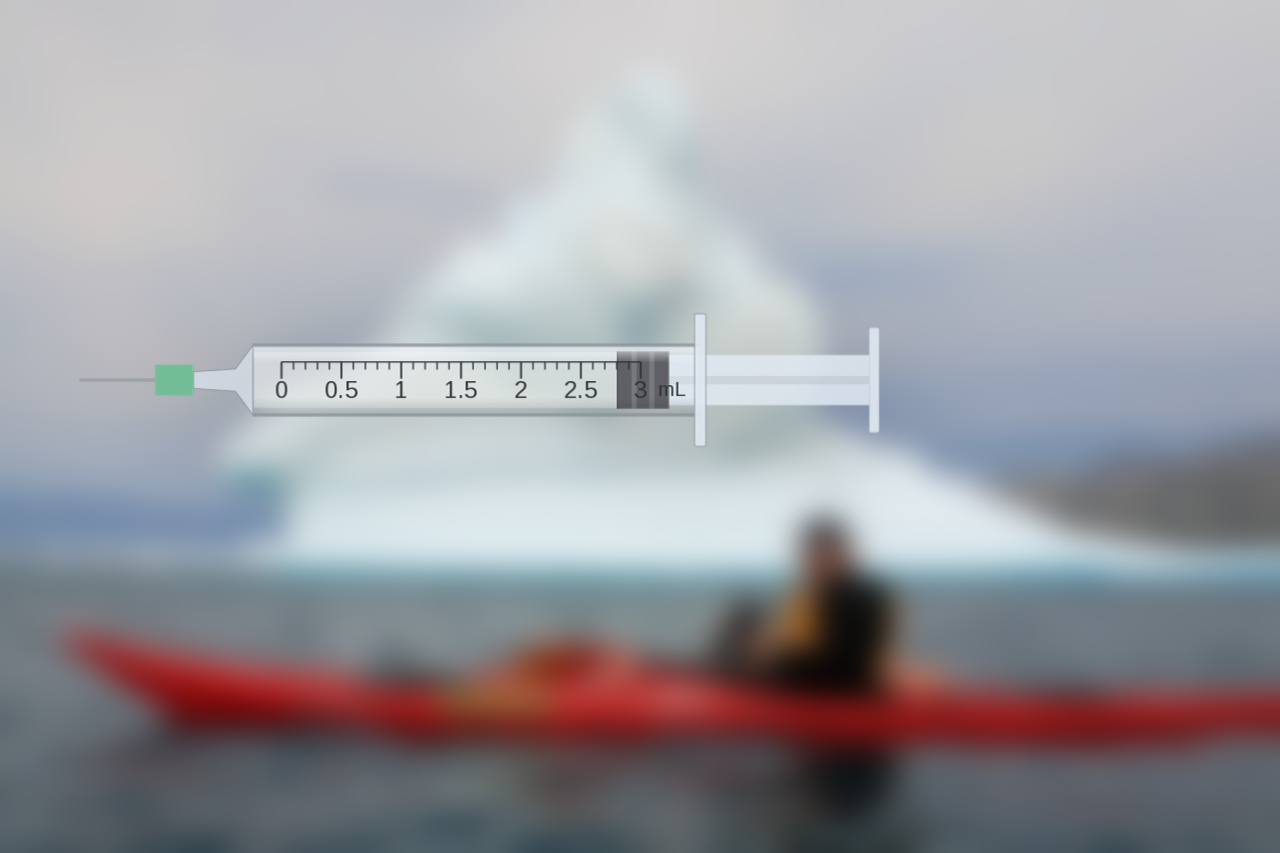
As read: 2.8
